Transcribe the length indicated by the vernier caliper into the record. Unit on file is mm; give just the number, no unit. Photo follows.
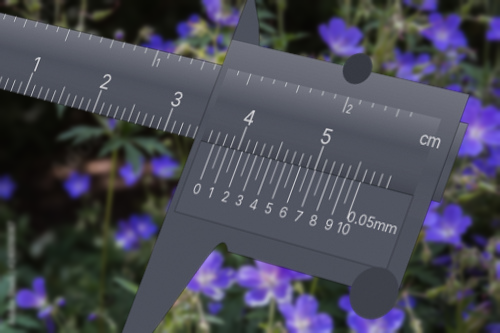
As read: 36.8
